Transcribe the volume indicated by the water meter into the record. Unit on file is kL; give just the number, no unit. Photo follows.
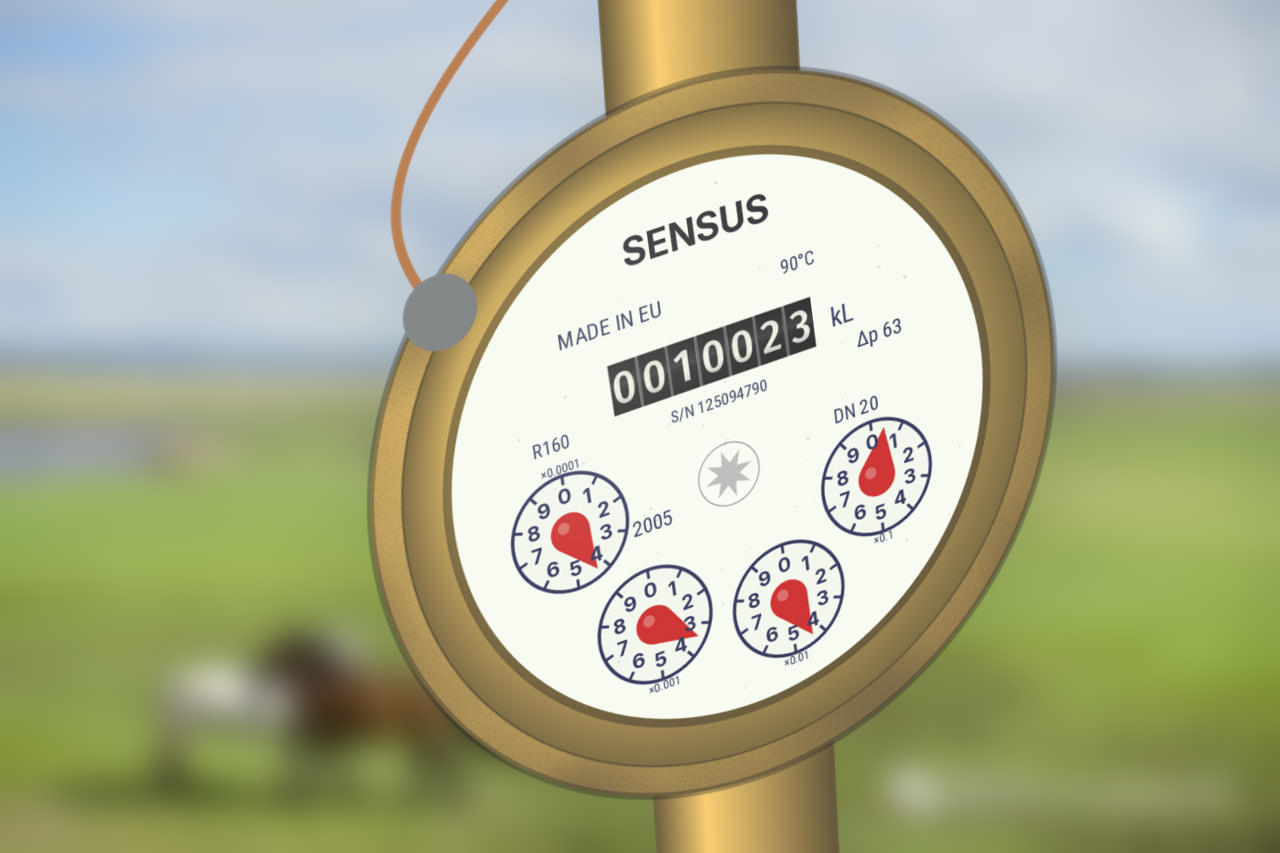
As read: 10023.0434
